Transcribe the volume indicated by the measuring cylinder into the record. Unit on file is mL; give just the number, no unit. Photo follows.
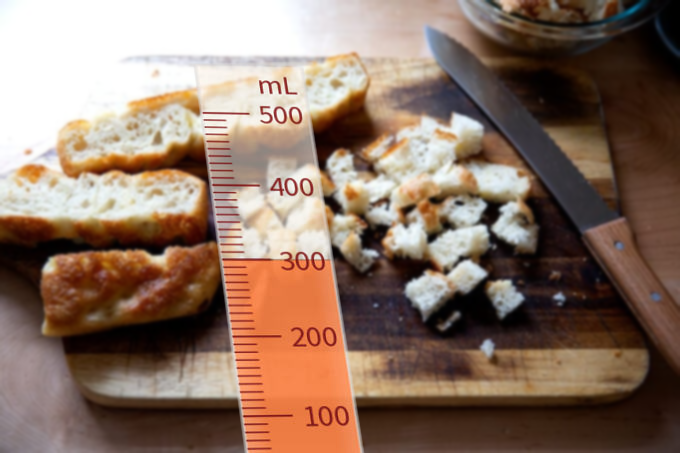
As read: 300
